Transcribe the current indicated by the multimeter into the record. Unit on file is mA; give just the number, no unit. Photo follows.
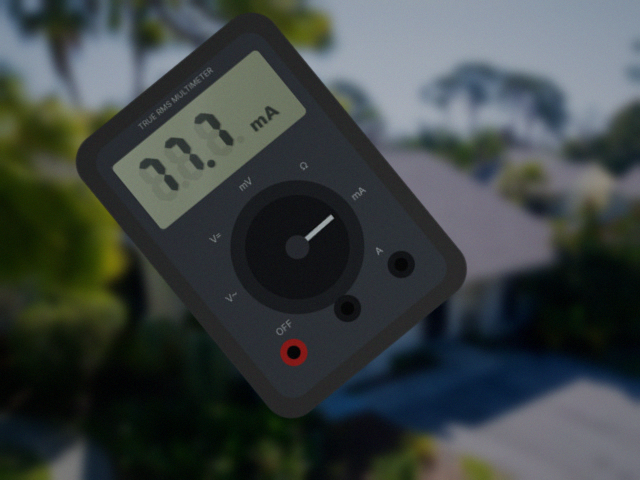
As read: 77.7
